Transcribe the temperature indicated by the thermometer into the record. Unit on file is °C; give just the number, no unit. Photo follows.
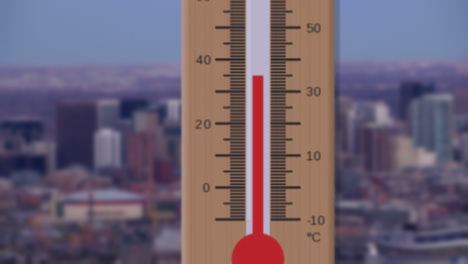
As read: 35
